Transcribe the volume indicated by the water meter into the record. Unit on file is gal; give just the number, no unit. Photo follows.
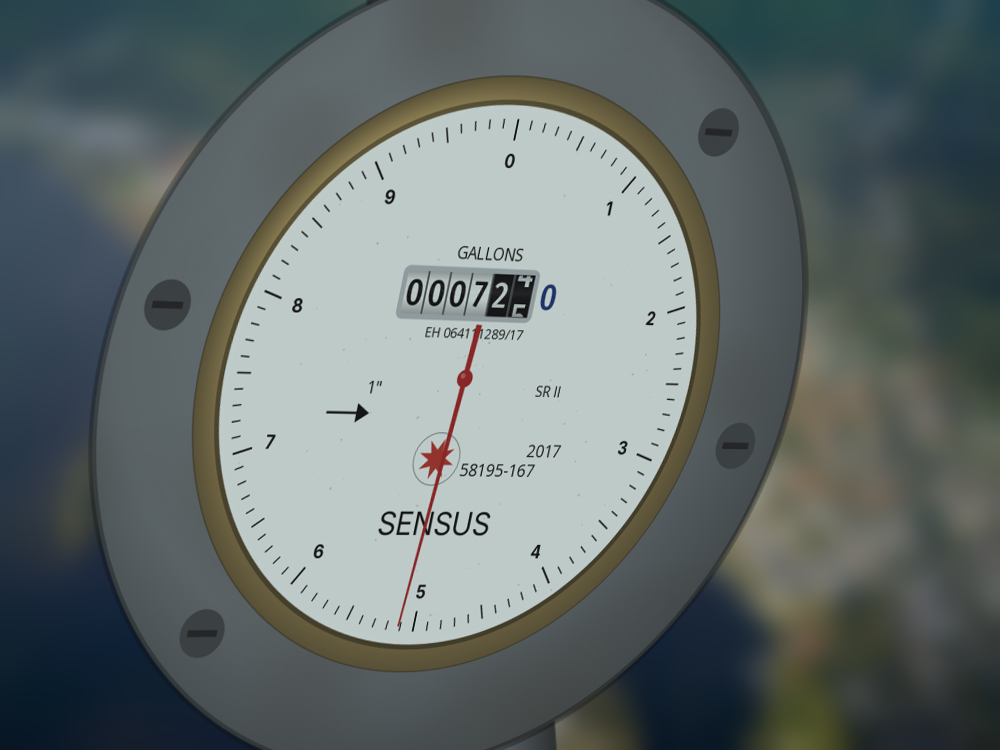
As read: 7245.1
